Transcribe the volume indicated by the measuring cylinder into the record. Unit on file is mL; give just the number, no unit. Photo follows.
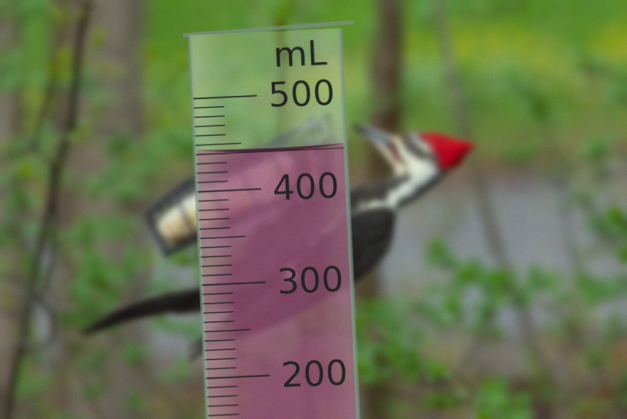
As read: 440
